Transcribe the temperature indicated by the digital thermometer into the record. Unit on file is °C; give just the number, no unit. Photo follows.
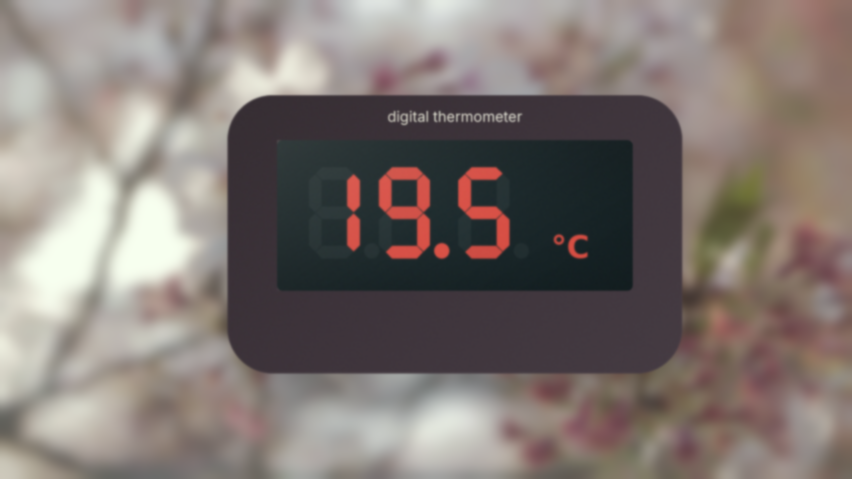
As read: 19.5
